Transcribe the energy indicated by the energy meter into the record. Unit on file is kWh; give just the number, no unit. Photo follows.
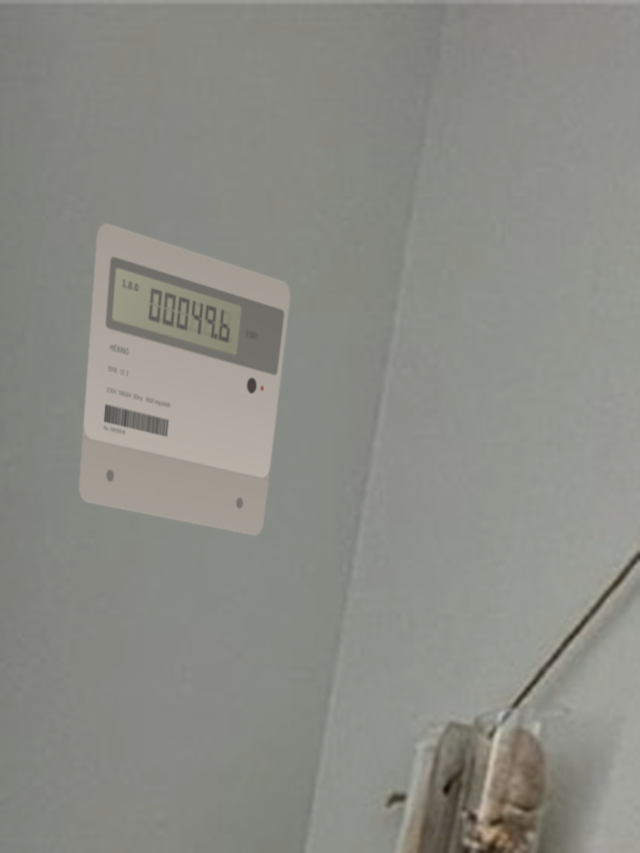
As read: 49.6
